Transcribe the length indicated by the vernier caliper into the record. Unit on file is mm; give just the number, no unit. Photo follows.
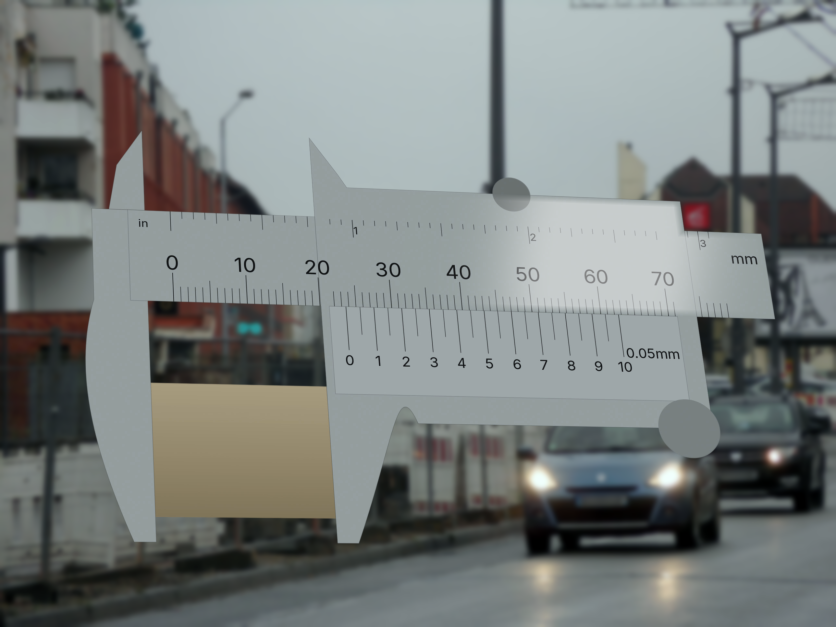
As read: 23.6
